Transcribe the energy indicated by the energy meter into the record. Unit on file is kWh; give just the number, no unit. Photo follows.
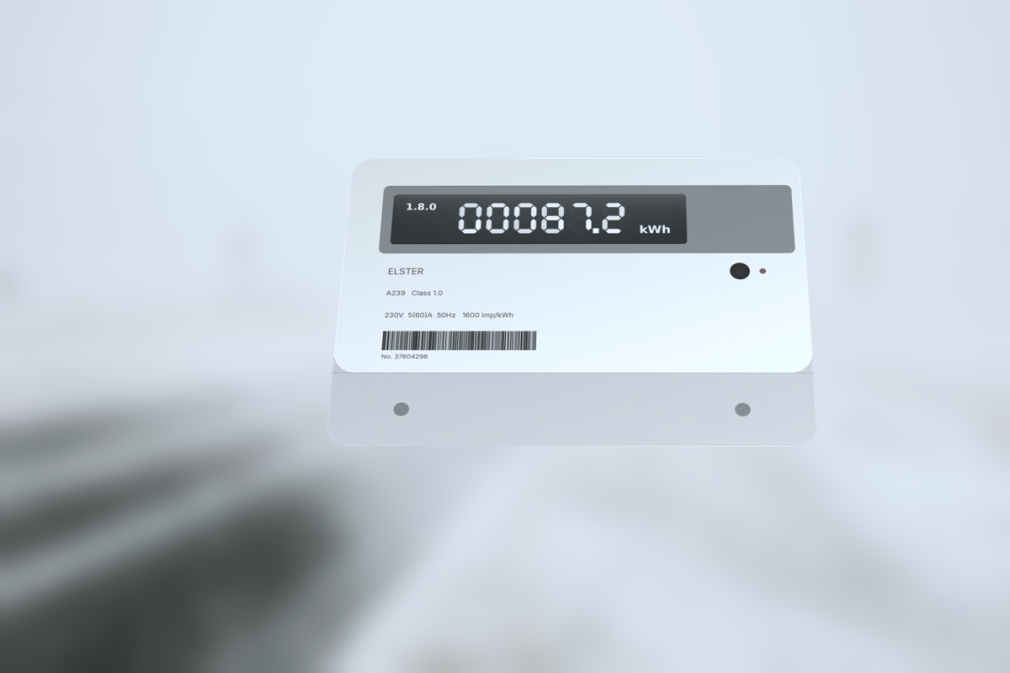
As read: 87.2
